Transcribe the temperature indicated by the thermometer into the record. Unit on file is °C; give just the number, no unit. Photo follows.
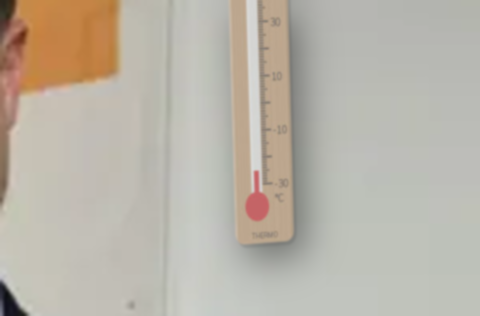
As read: -25
